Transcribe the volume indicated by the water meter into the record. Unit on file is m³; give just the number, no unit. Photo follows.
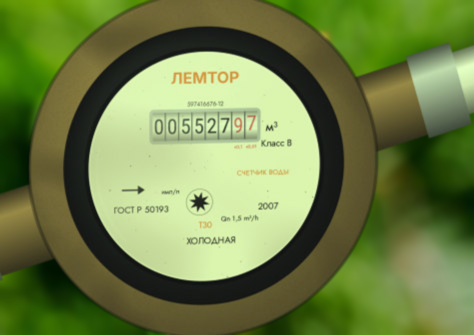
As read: 5527.97
